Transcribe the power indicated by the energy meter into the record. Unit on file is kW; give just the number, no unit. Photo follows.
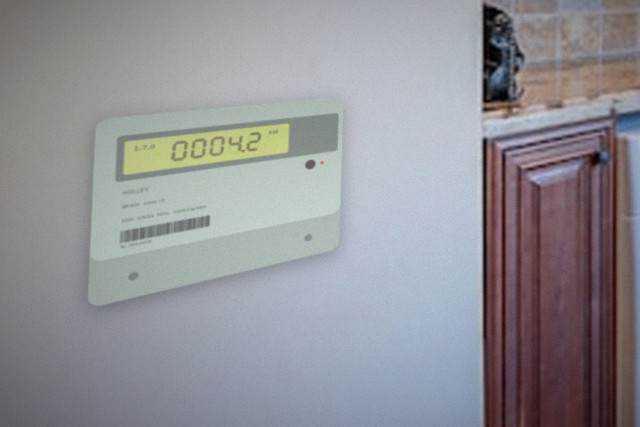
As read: 4.2
